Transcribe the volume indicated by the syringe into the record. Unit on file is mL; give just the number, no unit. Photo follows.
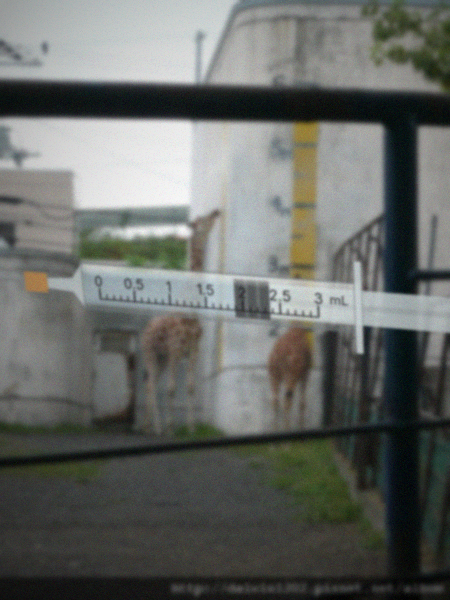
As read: 1.9
